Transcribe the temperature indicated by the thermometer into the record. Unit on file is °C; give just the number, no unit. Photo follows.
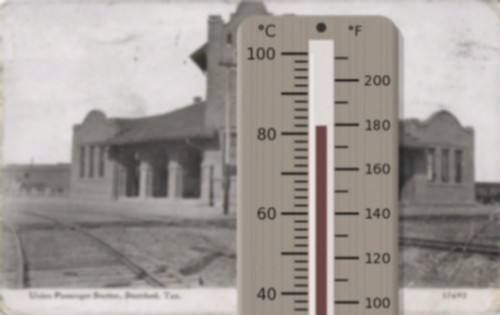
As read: 82
